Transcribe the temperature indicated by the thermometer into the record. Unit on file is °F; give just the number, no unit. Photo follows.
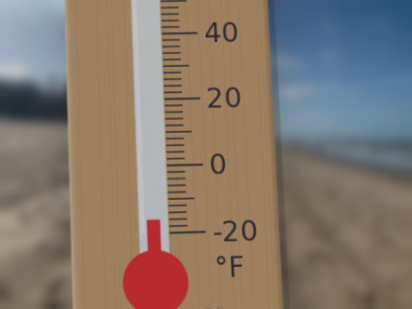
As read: -16
